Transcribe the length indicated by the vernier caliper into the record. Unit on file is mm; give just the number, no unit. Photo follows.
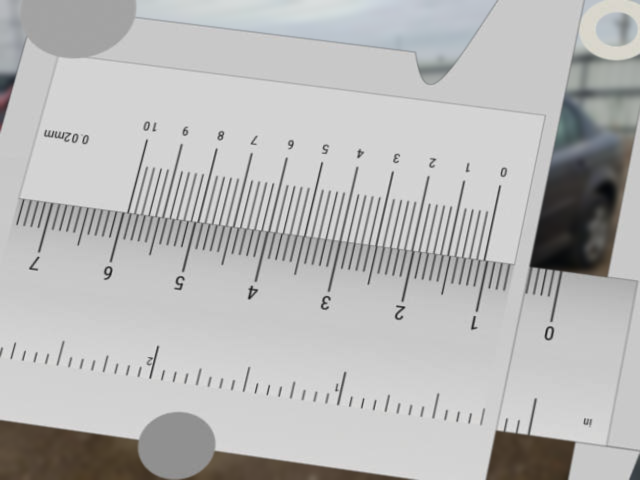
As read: 10.4
